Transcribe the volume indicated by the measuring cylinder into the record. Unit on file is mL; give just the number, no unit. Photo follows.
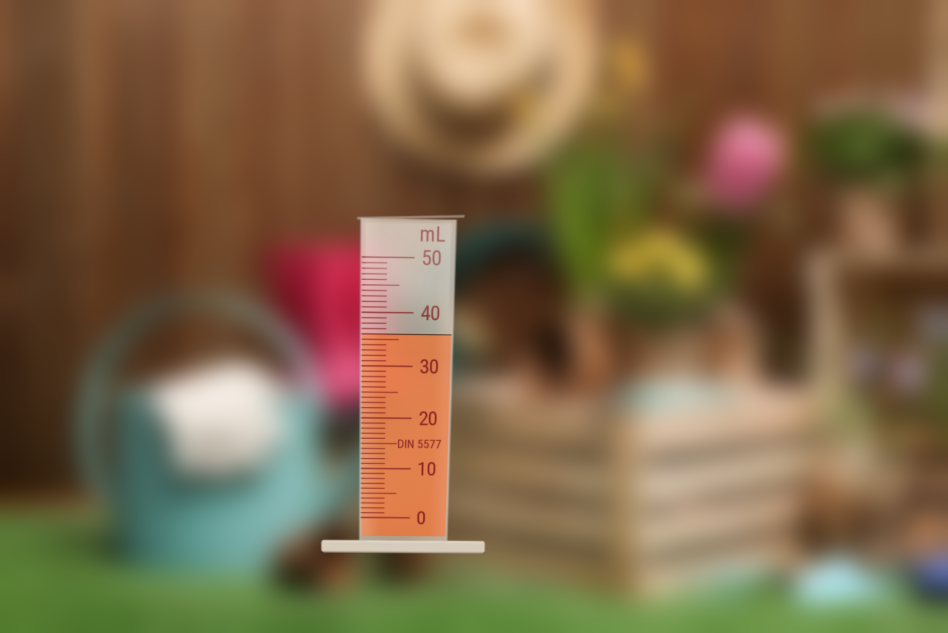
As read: 36
